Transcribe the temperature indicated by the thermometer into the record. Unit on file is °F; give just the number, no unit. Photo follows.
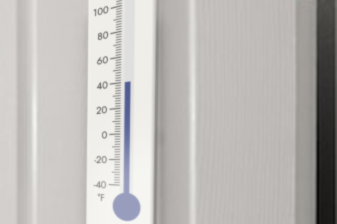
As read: 40
